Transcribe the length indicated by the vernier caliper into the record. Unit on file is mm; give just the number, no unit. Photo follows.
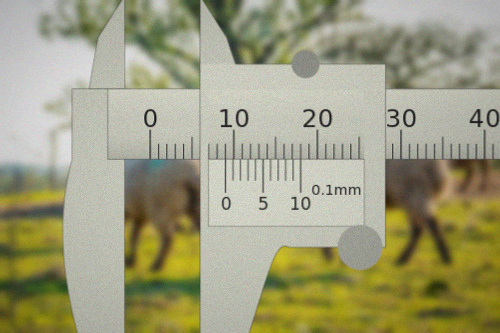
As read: 9.0
